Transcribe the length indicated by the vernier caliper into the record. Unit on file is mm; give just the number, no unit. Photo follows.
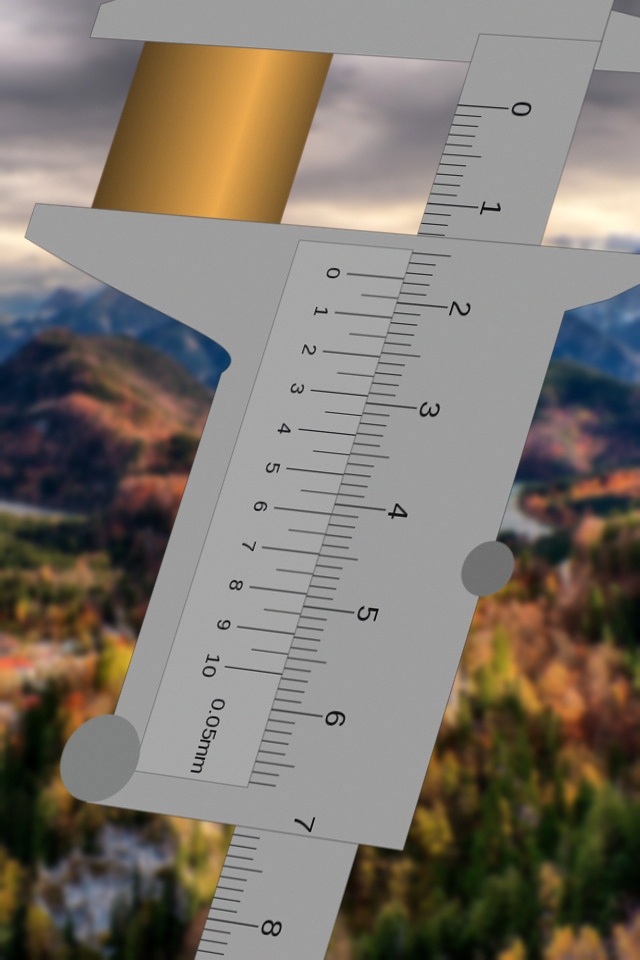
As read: 17.6
